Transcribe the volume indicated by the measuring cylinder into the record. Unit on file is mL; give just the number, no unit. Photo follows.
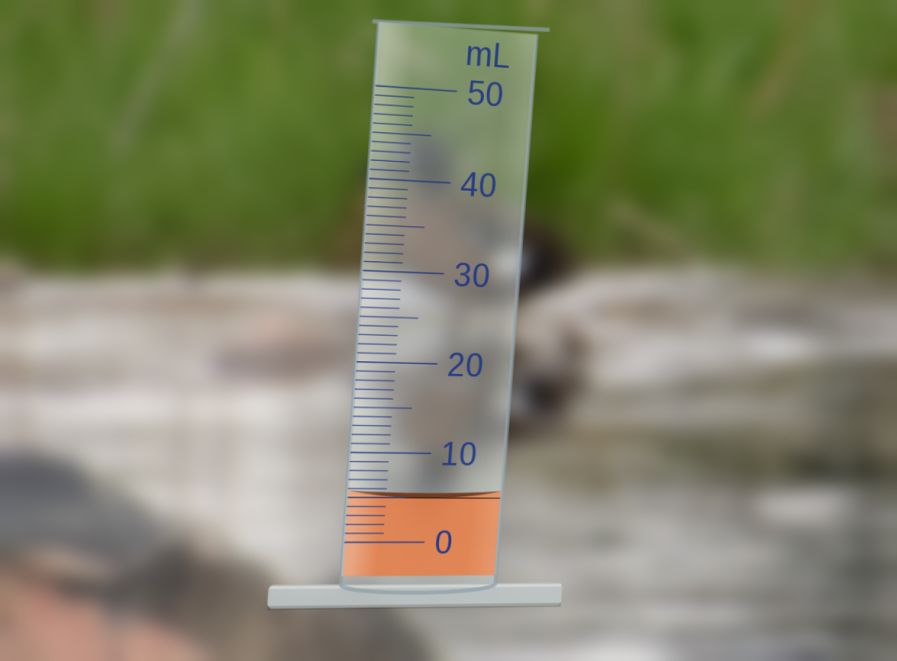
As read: 5
